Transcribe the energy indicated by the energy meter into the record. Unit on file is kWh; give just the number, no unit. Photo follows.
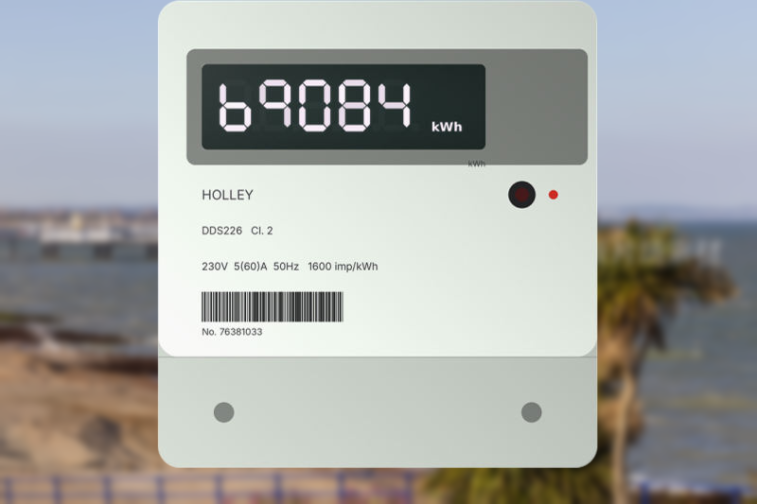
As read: 69084
